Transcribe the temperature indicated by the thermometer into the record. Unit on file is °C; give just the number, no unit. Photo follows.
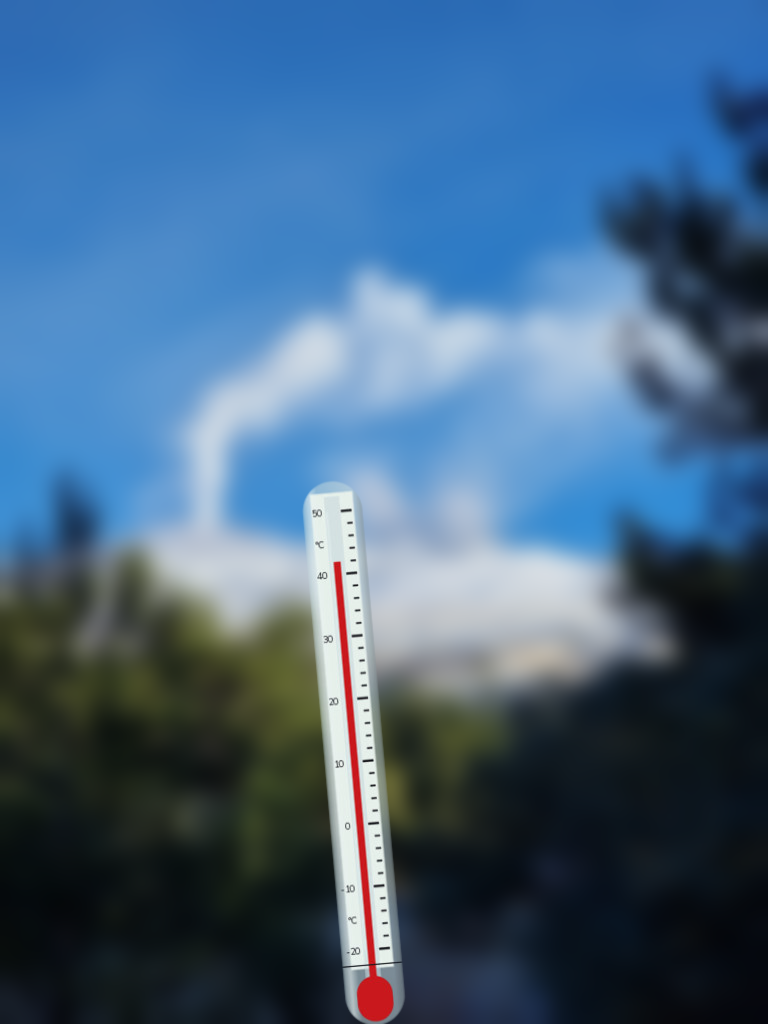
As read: 42
